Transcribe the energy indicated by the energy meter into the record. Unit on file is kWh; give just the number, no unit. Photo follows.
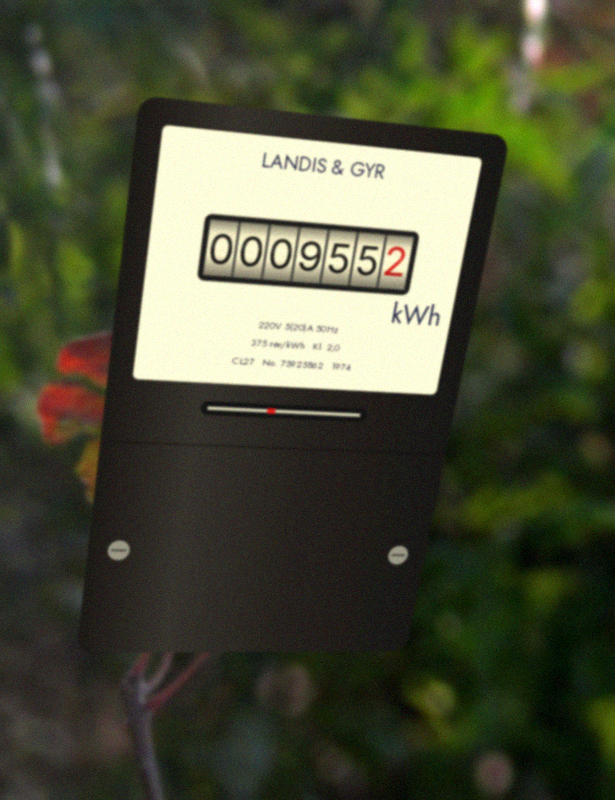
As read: 955.2
